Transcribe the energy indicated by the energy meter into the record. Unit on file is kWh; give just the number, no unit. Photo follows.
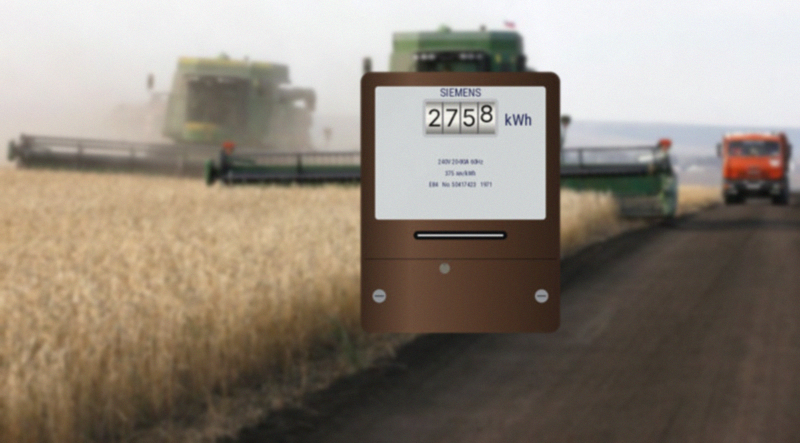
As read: 2758
